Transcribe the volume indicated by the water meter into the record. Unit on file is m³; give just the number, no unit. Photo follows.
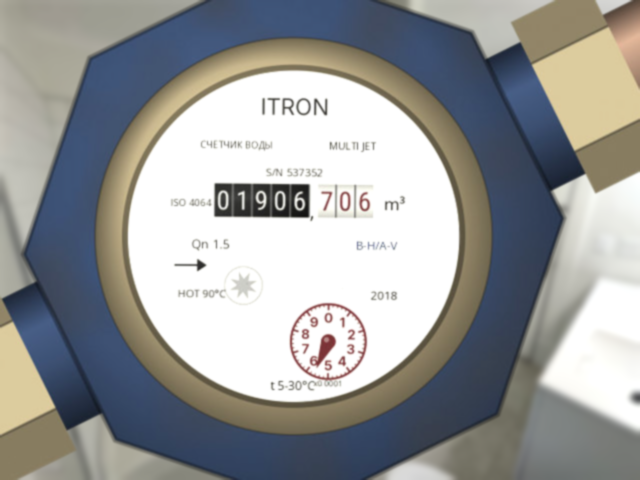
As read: 1906.7065
